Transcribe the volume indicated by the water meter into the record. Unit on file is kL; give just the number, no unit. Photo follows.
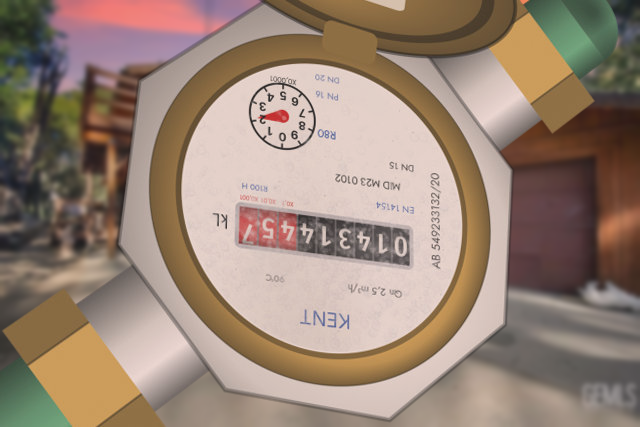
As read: 14314.4572
